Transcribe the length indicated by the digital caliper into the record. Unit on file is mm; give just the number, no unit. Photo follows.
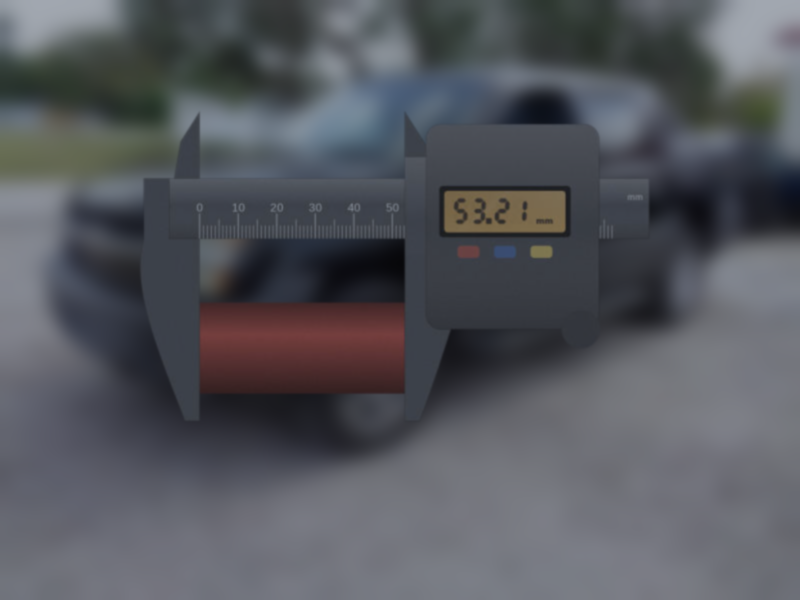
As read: 53.21
